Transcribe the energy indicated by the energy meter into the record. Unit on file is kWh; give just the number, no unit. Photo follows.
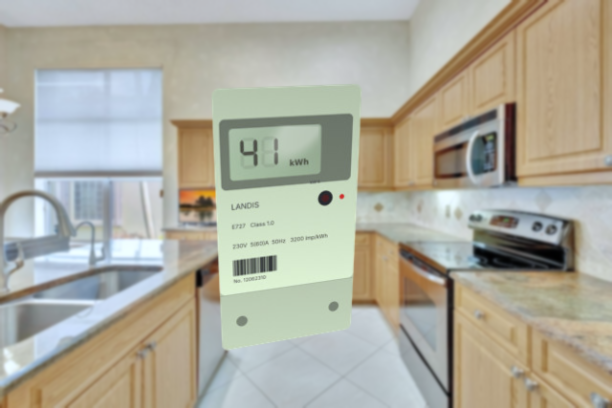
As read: 41
